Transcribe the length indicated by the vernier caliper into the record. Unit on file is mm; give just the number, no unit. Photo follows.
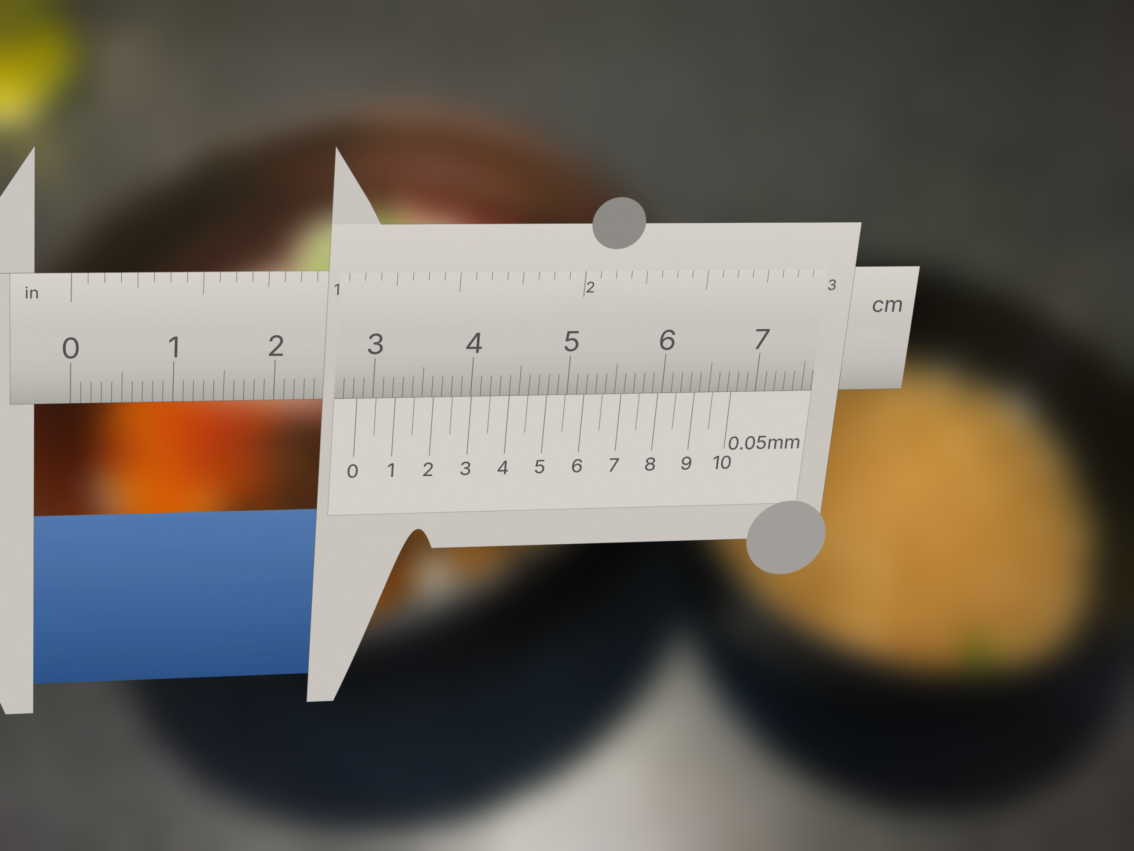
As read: 28.4
